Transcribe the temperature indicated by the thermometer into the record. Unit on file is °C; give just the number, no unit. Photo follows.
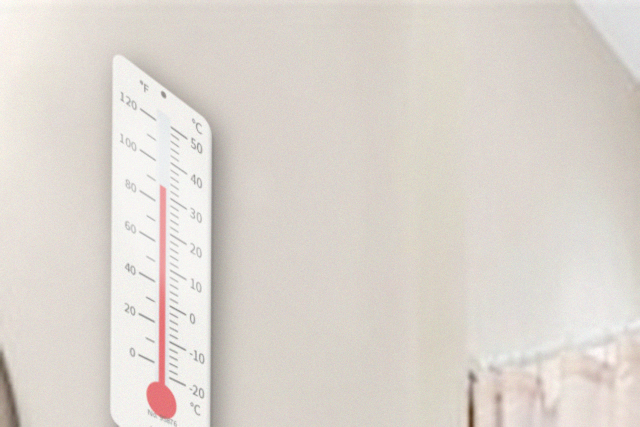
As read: 32
